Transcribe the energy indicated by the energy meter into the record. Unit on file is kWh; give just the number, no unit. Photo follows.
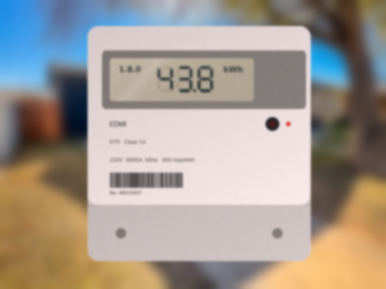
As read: 43.8
